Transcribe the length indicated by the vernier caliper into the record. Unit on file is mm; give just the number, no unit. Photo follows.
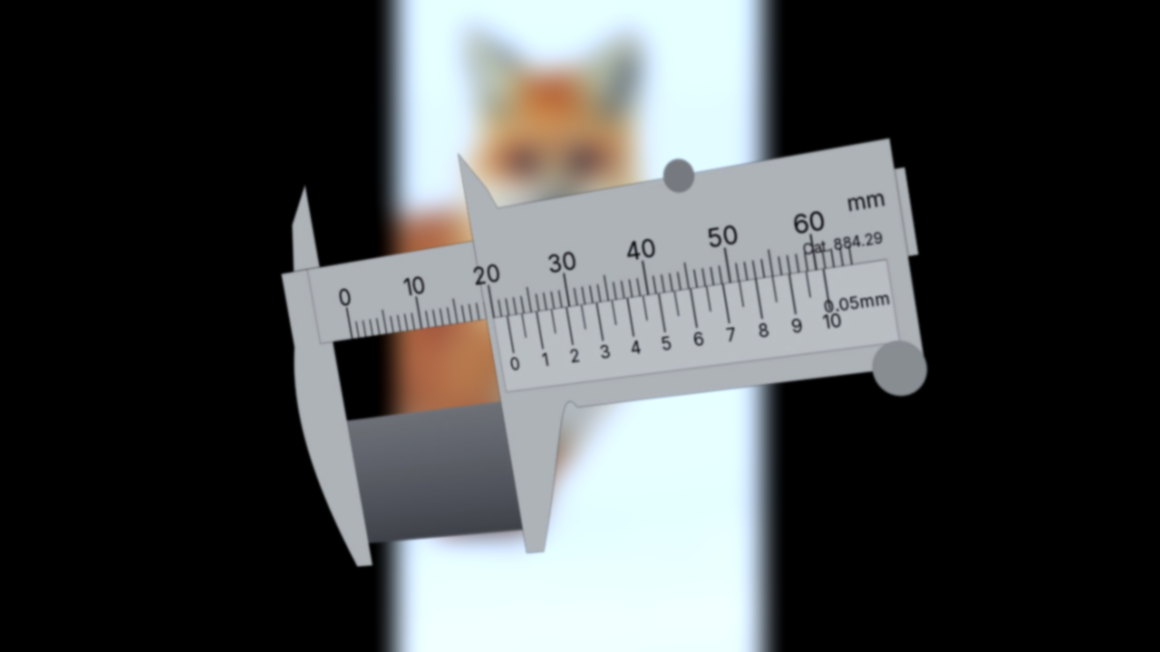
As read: 21.8
